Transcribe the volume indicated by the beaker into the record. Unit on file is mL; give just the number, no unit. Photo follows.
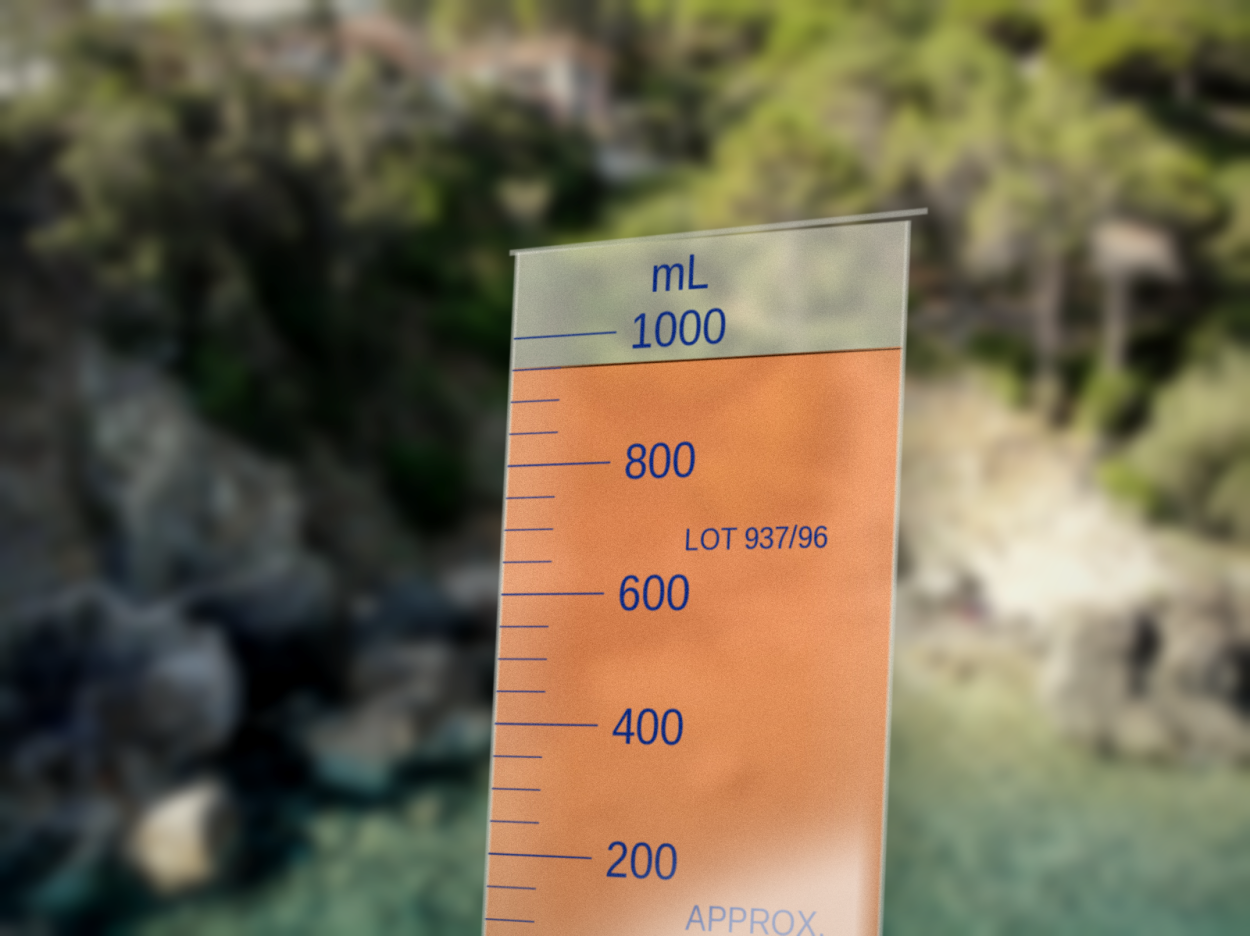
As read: 950
